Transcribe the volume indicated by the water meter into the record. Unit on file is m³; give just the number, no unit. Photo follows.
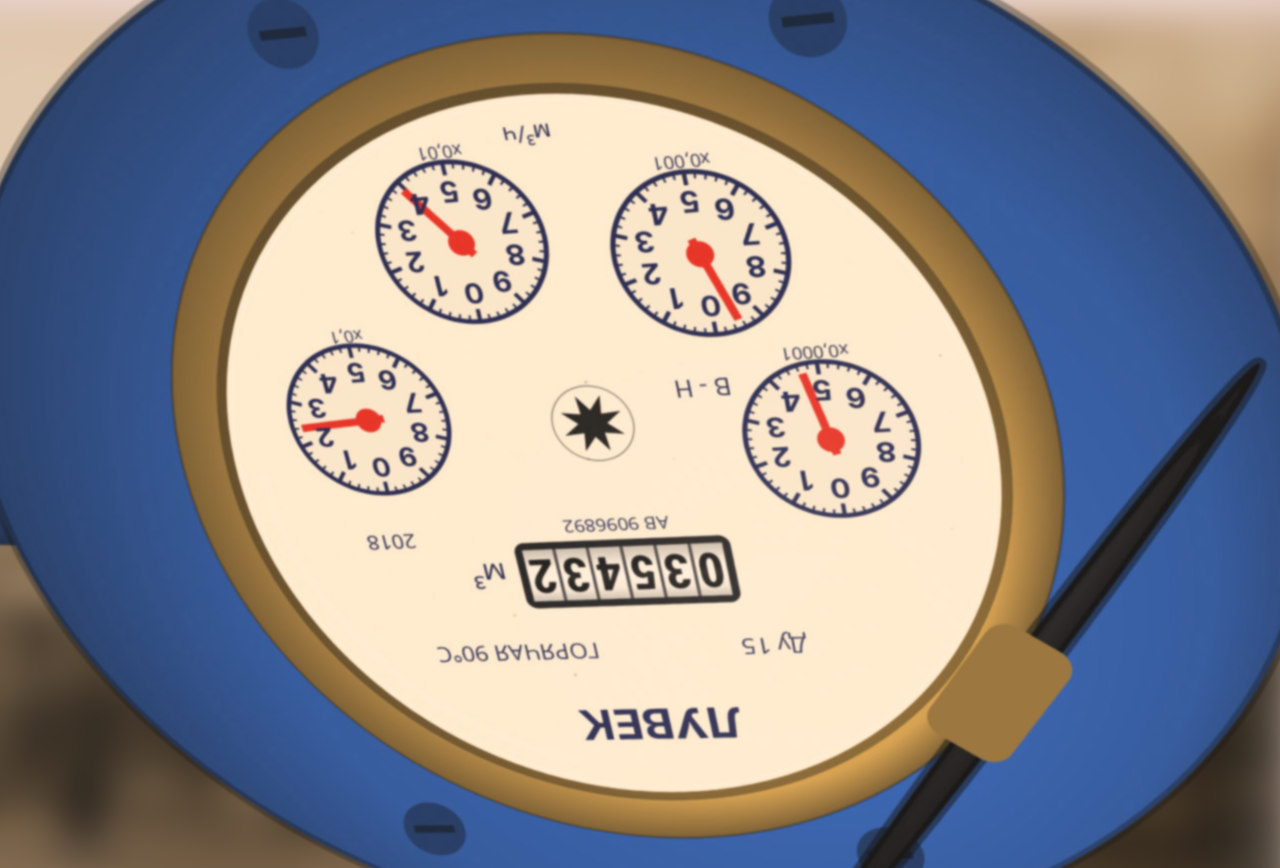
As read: 35432.2394
